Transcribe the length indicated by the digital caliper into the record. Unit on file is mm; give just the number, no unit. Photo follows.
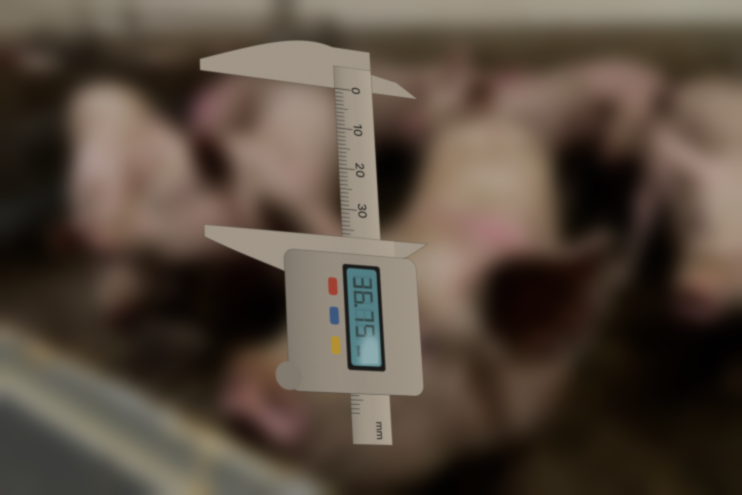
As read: 36.75
